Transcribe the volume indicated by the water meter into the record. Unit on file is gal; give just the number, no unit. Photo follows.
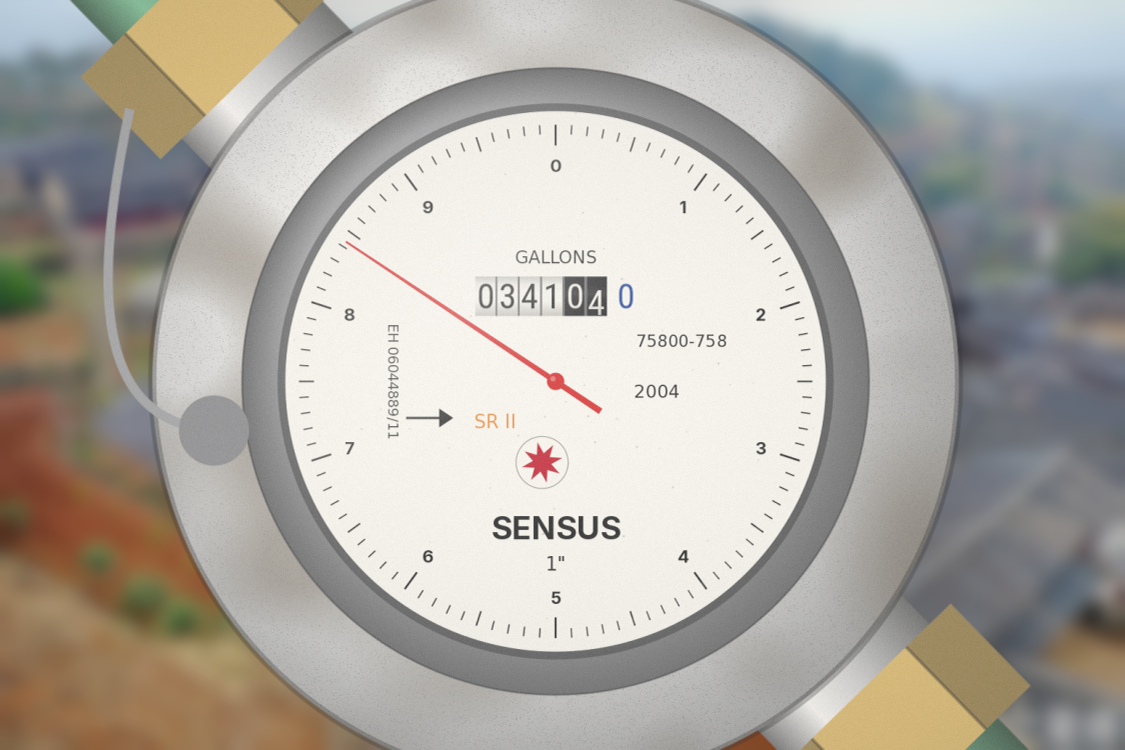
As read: 341038.4
